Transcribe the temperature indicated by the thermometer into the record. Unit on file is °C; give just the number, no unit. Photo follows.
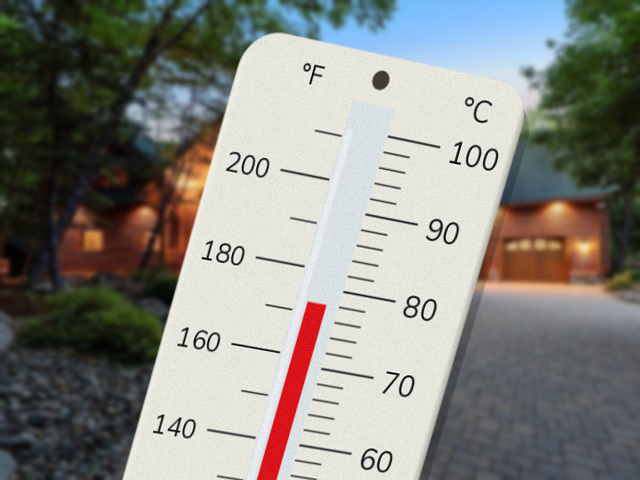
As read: 78
